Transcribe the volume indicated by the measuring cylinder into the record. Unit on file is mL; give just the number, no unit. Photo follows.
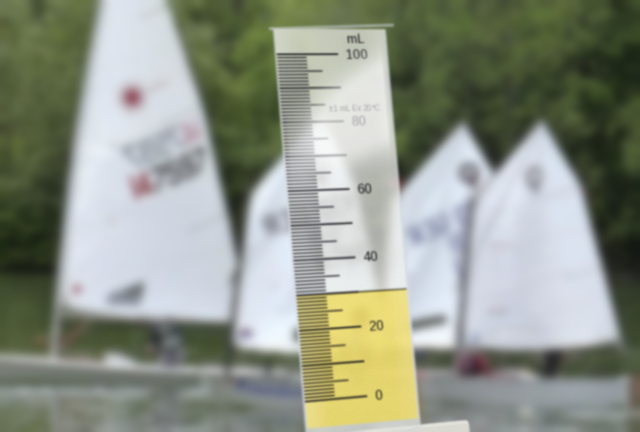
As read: 30
